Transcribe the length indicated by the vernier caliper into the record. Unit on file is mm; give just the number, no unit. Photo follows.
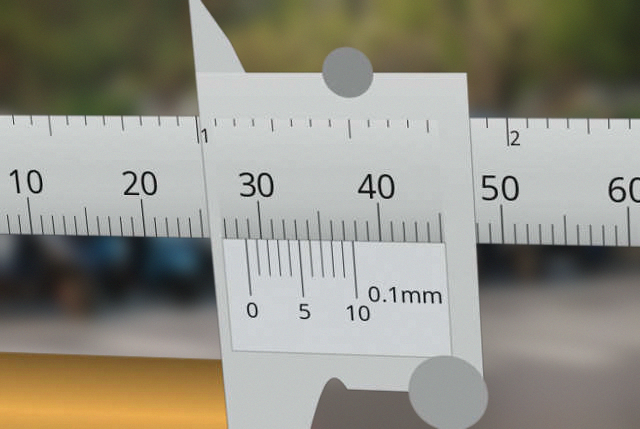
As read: 28.7
